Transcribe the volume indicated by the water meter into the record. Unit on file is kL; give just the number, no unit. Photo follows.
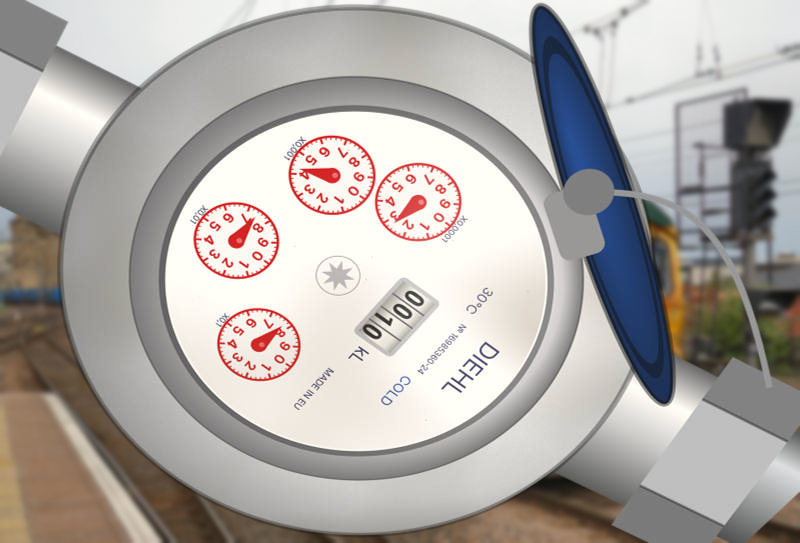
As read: 9.7742
